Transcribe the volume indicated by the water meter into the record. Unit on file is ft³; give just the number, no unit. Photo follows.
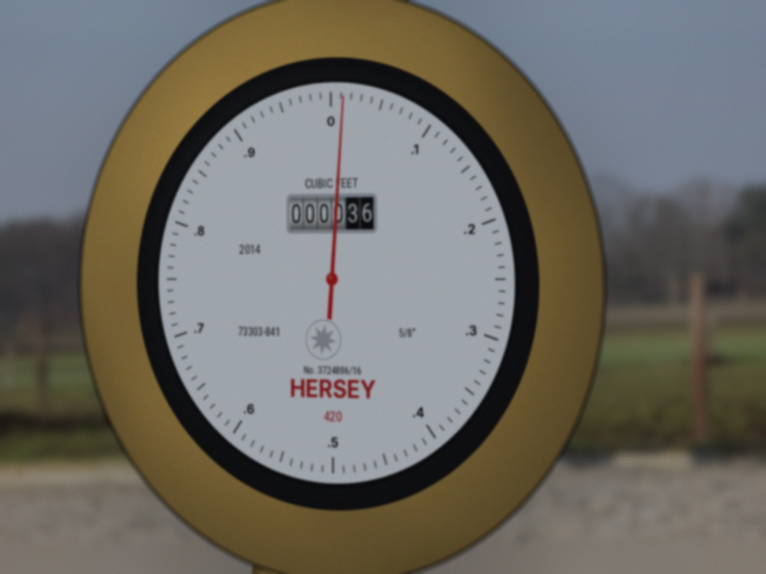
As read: 36.01
